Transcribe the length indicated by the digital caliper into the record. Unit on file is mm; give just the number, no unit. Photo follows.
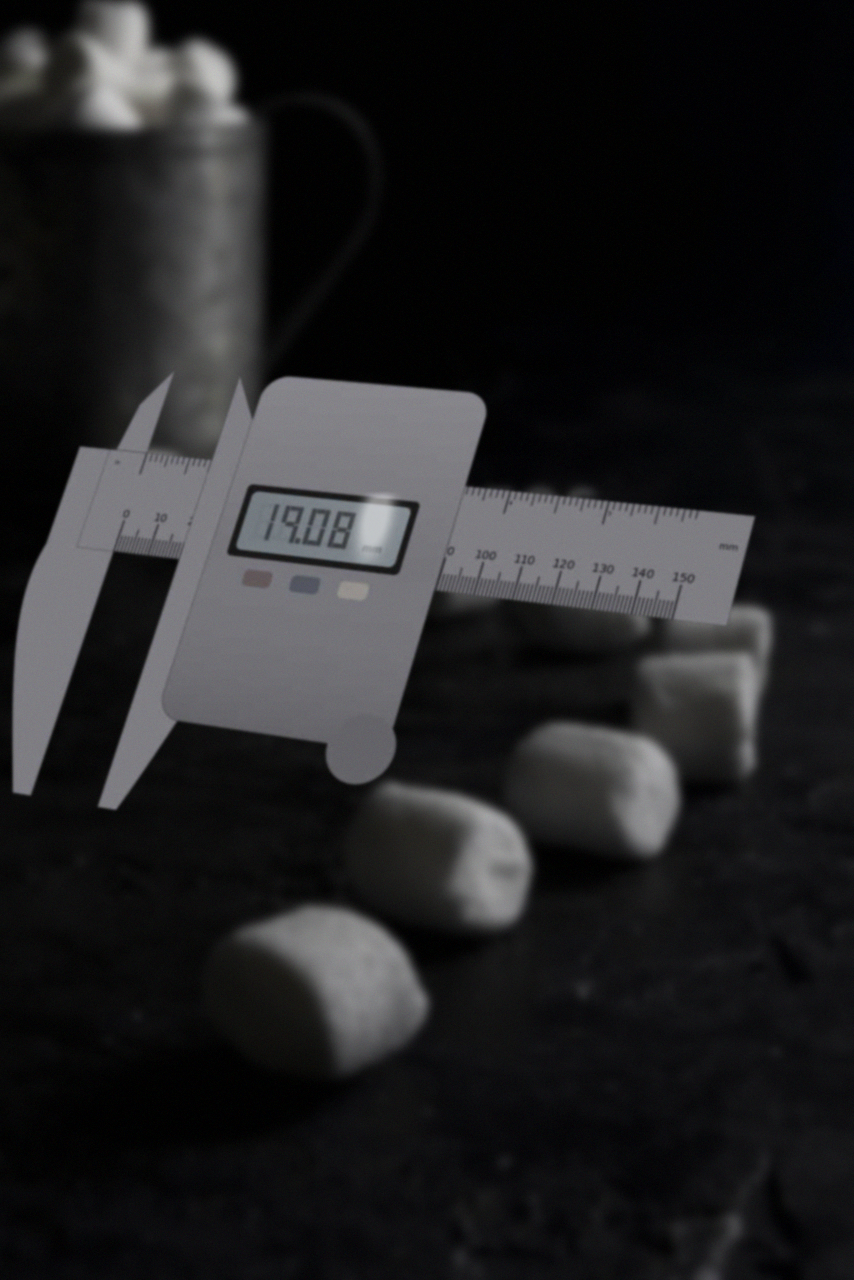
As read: 19.08
